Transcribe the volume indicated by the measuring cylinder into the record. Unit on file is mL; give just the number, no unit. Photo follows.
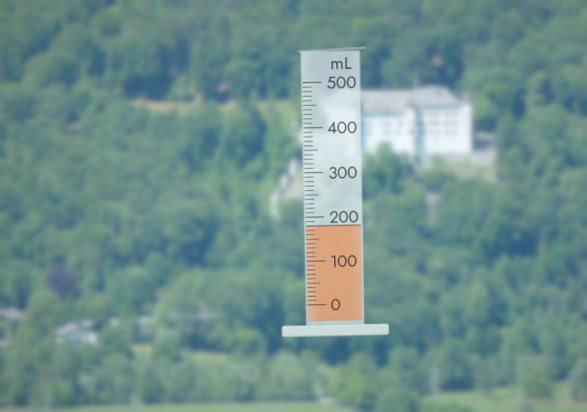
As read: 180
